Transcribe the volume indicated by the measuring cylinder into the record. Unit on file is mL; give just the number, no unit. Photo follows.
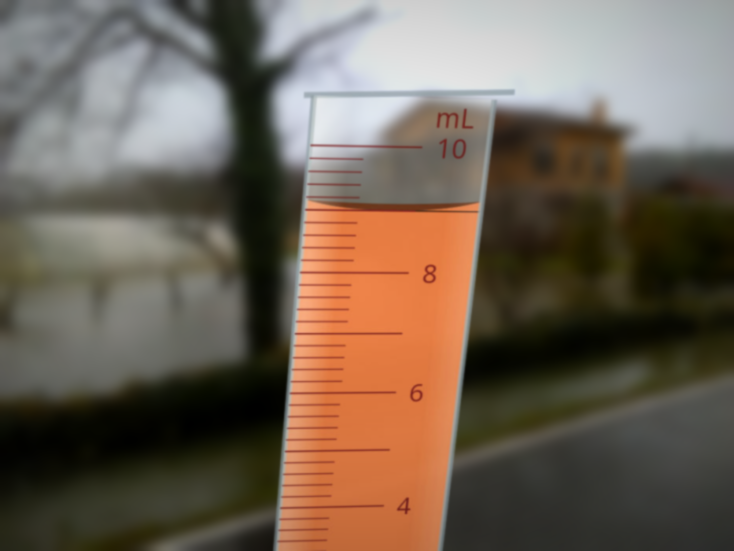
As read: 9
